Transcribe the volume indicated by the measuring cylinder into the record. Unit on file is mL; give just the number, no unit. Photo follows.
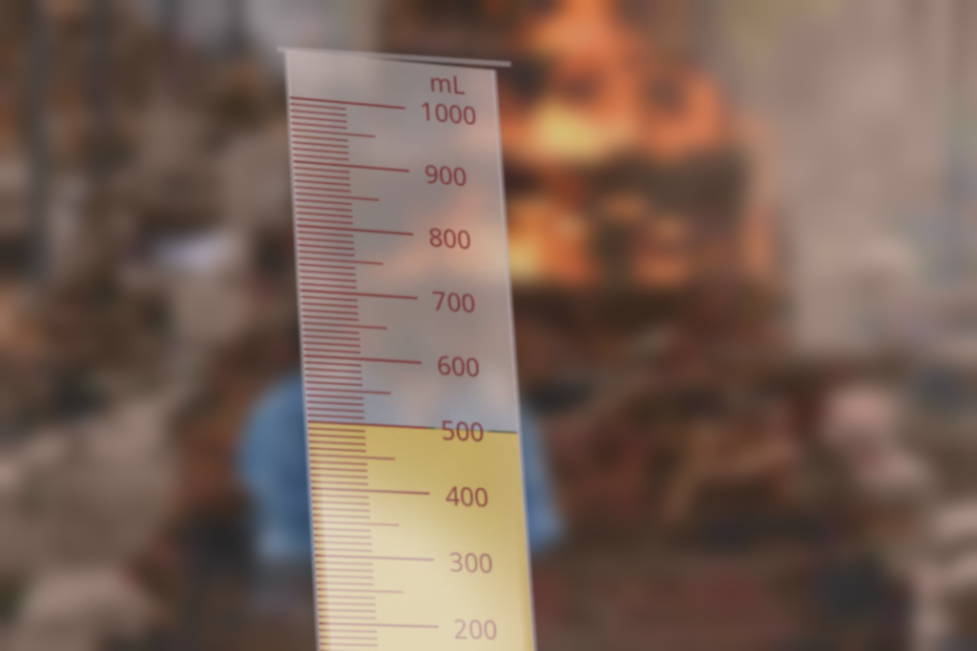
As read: 500
